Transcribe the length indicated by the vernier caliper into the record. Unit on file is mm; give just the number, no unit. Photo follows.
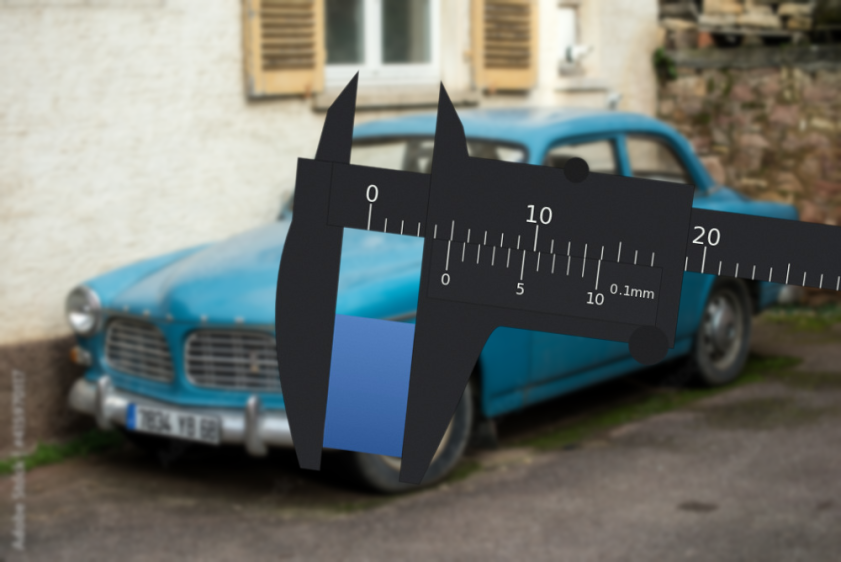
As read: 4.9
